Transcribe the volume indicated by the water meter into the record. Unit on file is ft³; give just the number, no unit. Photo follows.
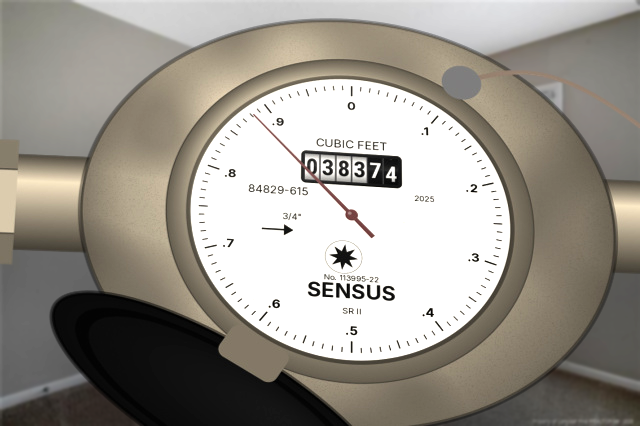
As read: 38373.88
